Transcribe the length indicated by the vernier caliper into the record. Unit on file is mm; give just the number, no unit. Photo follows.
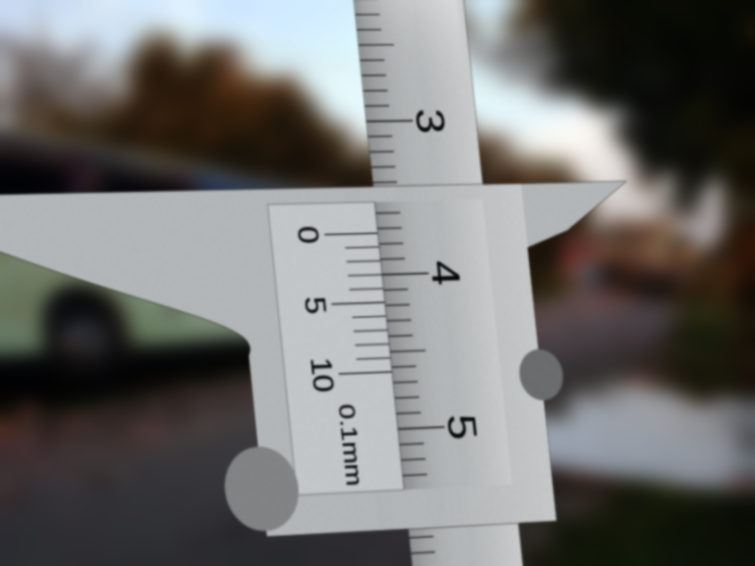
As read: 37.3
